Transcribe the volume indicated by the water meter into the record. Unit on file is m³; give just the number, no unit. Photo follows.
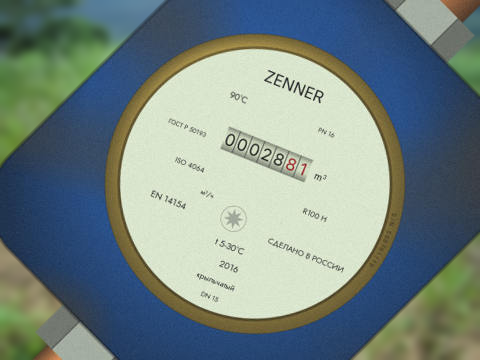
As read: 28.81
